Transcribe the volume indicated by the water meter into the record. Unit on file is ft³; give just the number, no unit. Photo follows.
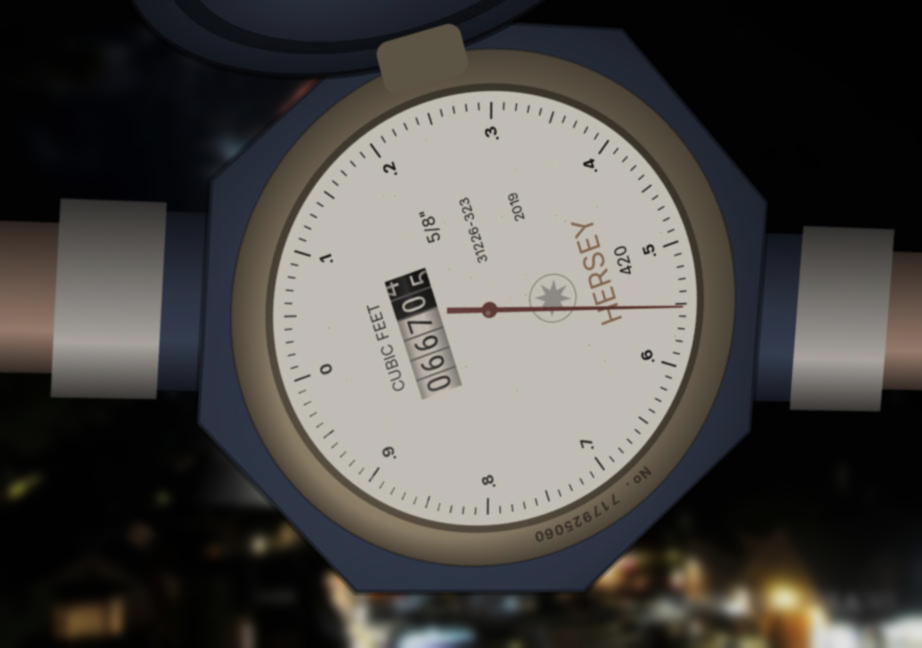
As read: 66704.55
